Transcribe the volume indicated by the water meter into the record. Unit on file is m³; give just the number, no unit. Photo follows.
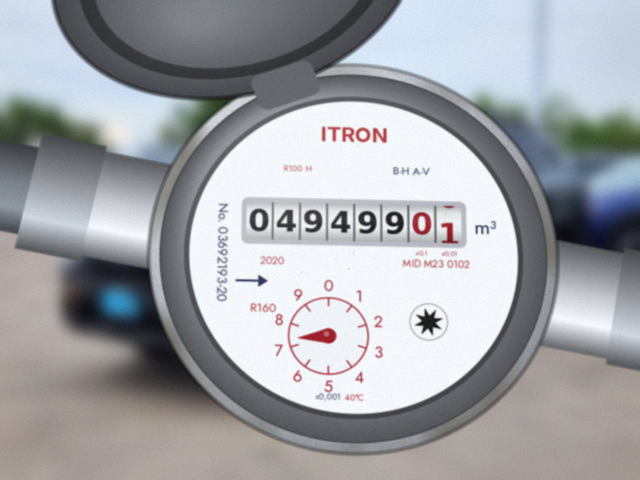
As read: 49499.007
